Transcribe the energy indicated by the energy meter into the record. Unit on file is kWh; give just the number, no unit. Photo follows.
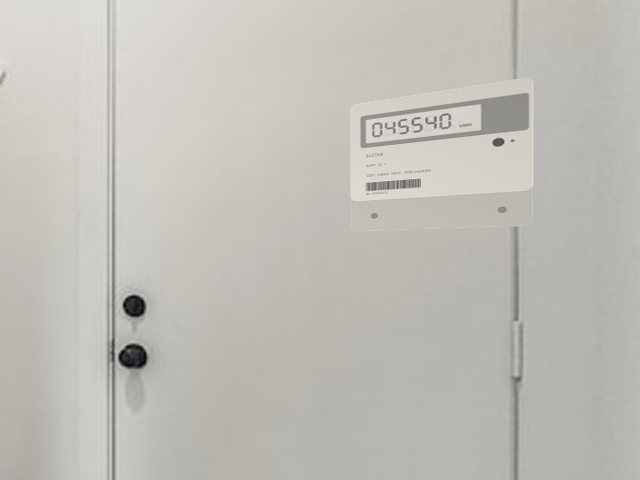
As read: 45540
